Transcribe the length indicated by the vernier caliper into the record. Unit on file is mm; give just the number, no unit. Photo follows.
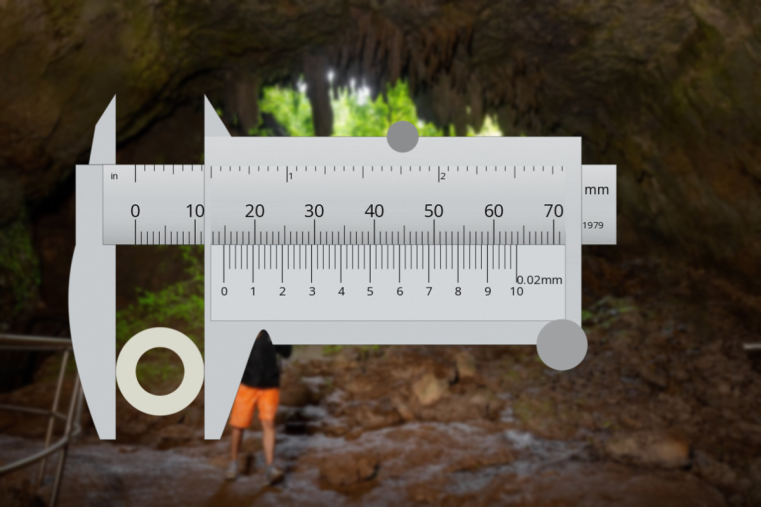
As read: 14.8
